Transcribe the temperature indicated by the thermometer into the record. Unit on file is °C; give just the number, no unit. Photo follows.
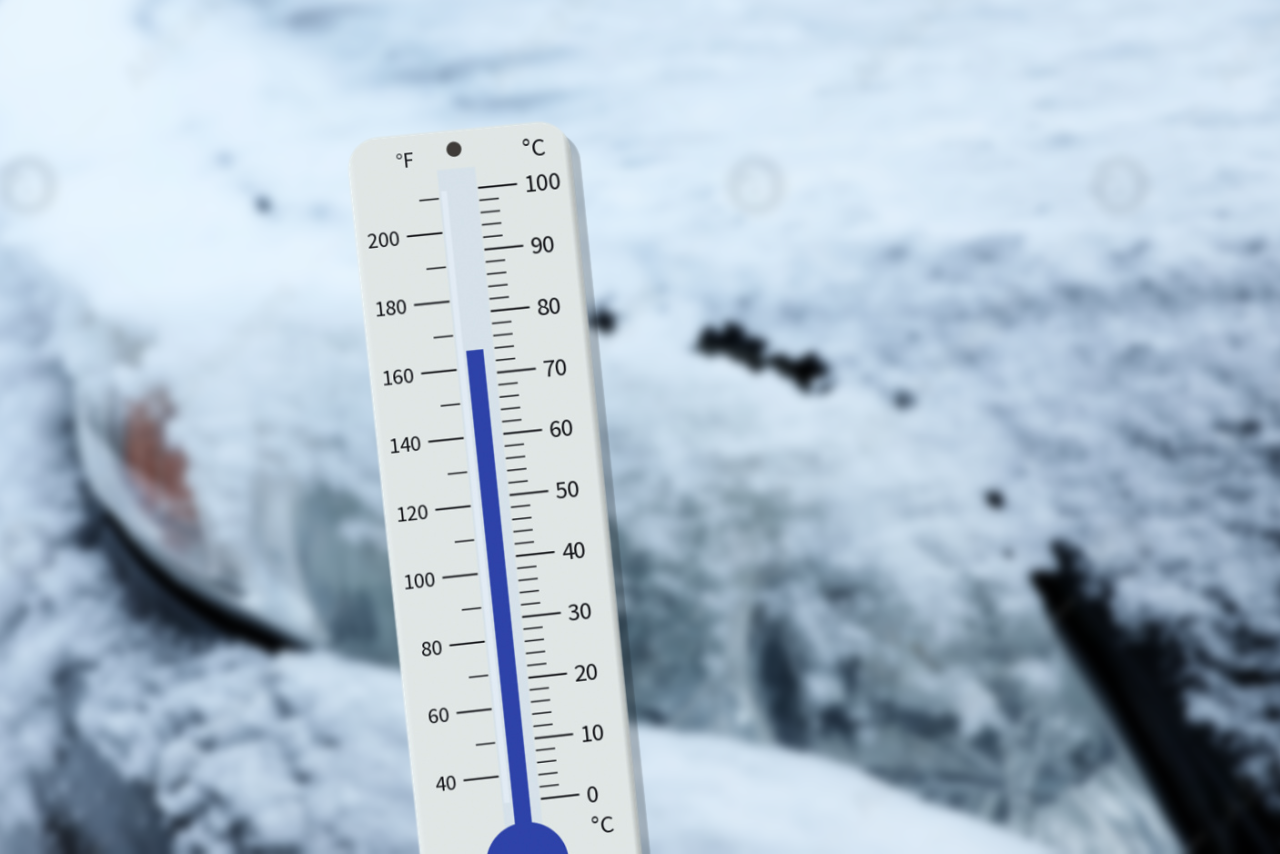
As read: 74
